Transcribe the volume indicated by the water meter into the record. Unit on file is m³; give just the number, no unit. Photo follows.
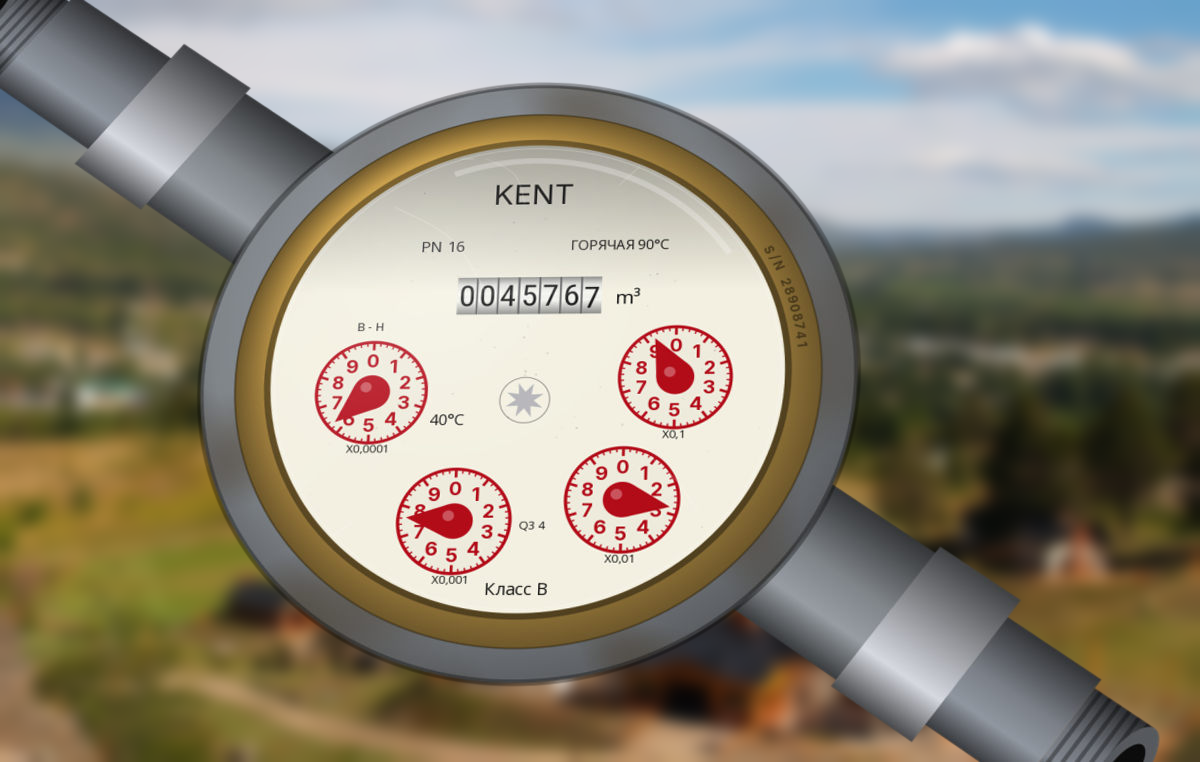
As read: 45766.9276
